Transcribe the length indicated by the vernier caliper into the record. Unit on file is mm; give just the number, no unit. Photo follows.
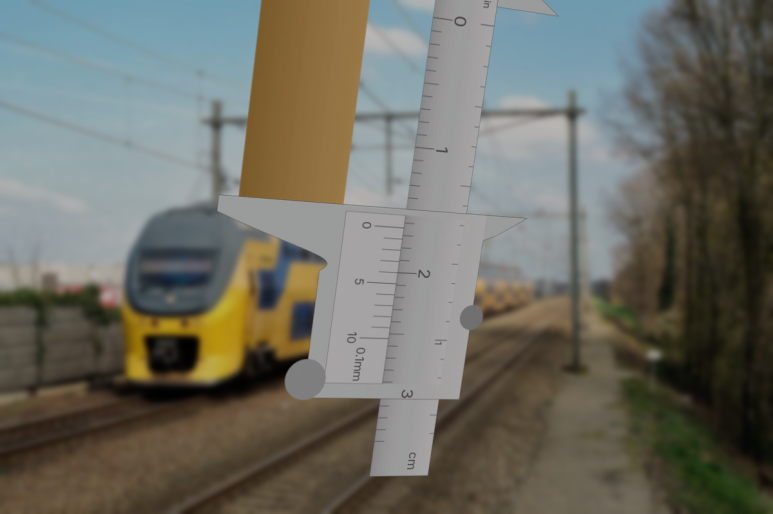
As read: 16.4
